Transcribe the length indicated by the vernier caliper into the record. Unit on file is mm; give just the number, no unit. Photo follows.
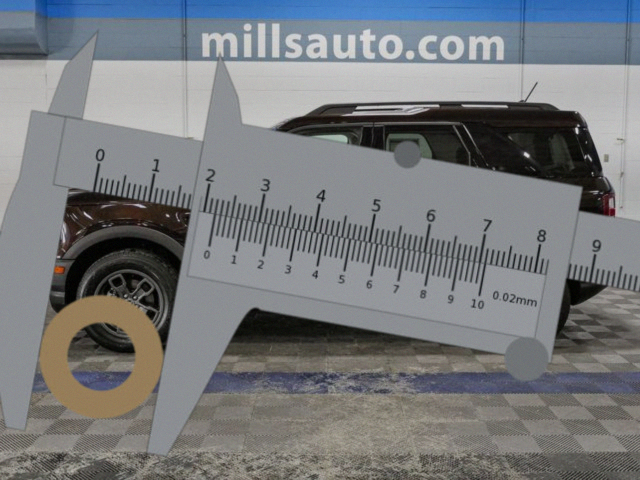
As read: 22.0
